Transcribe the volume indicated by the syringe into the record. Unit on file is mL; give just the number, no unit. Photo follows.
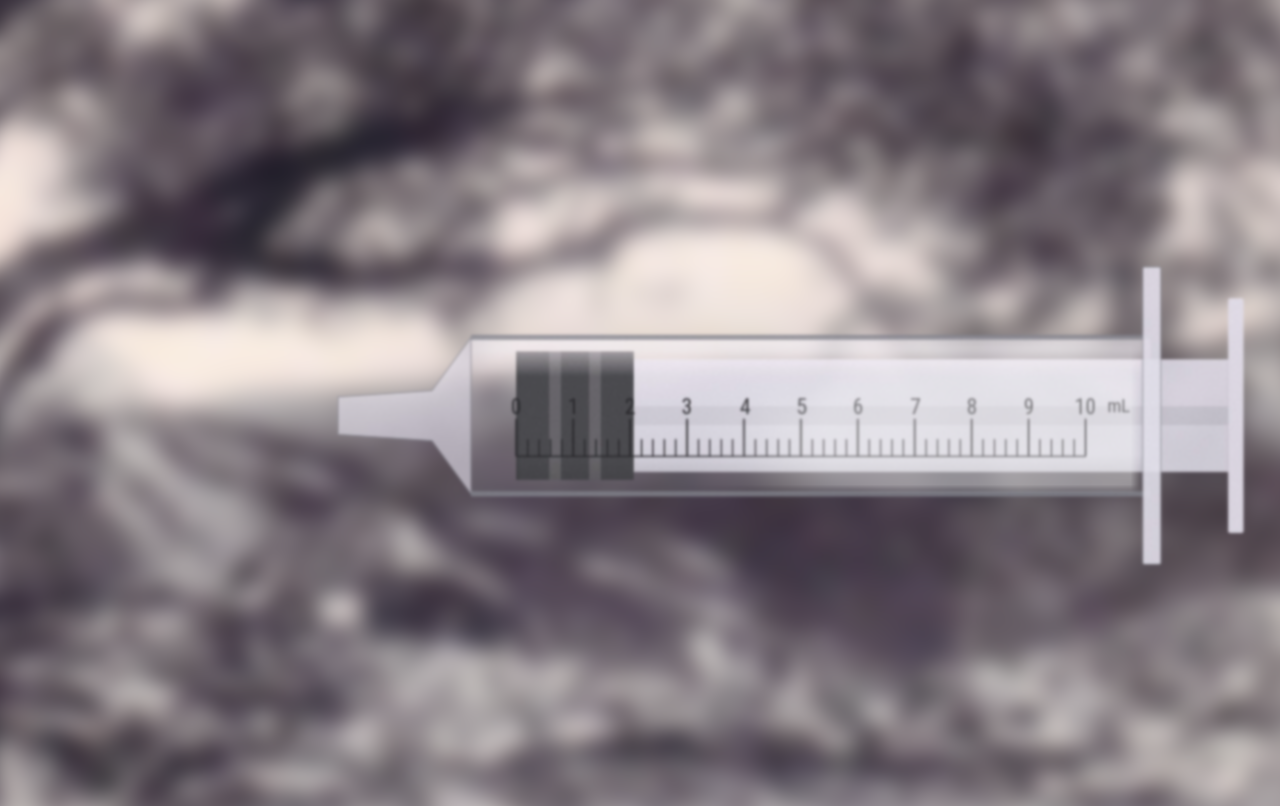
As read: 0
